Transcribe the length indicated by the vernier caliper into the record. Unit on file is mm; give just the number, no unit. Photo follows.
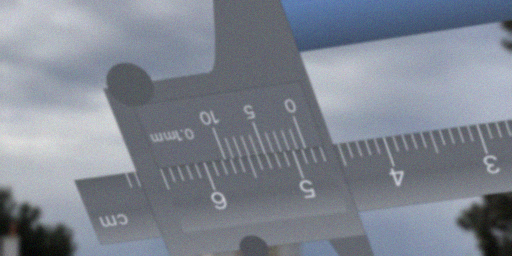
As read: 48.6
